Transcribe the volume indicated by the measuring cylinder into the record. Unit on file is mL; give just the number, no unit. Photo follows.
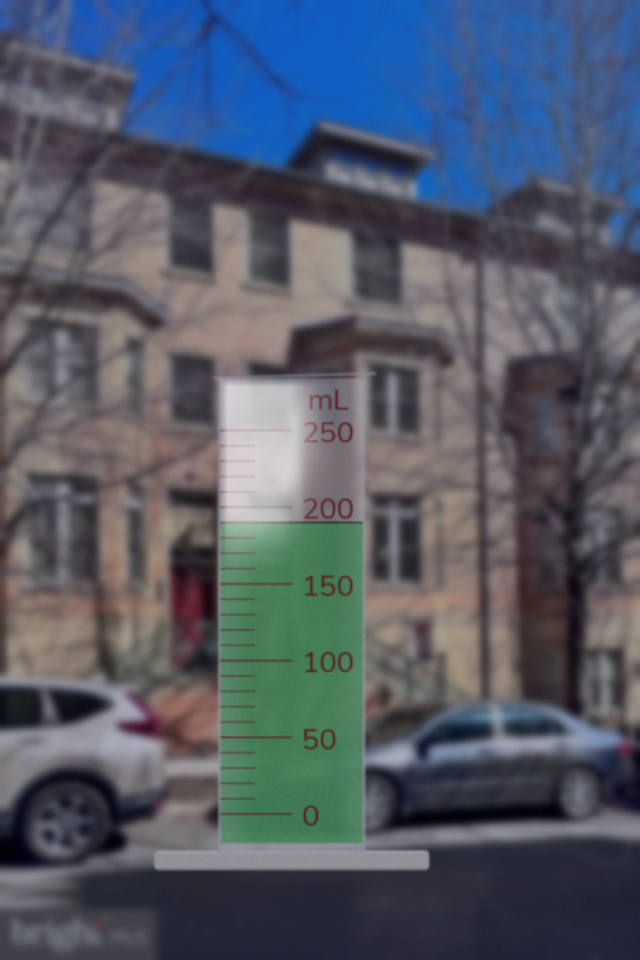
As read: 190
